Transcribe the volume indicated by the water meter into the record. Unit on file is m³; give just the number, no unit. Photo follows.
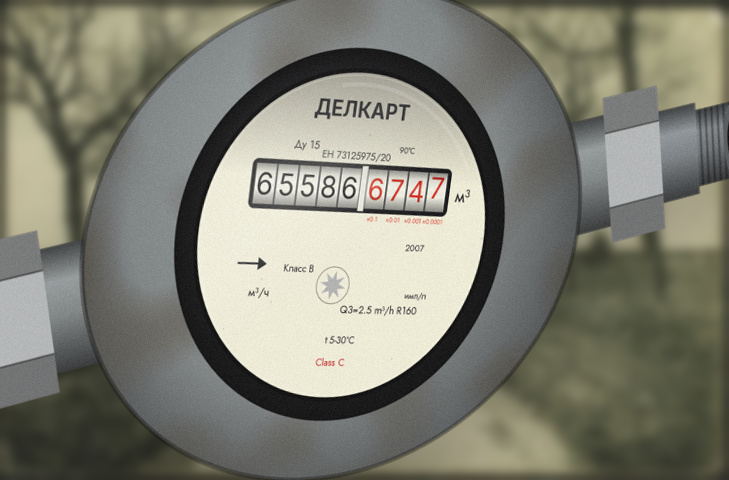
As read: 65586.6747
